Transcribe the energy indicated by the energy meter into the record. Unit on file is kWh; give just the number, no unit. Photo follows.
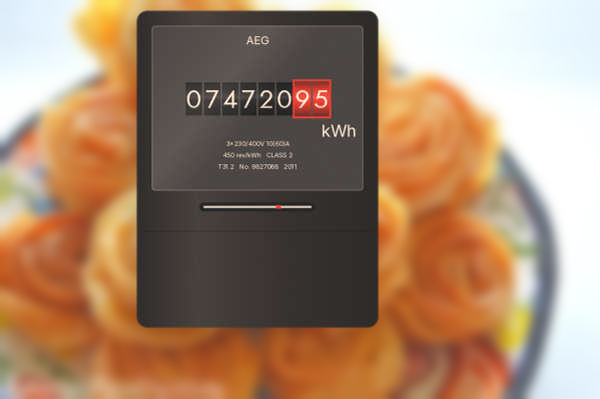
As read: 74720.95
